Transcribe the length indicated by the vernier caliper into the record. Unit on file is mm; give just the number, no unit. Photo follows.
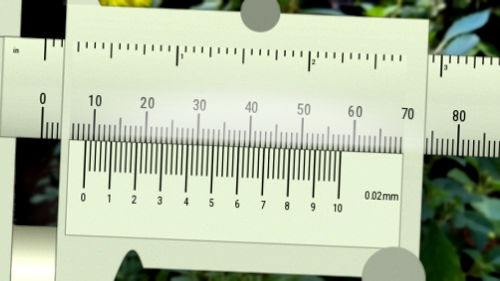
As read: 8.5
